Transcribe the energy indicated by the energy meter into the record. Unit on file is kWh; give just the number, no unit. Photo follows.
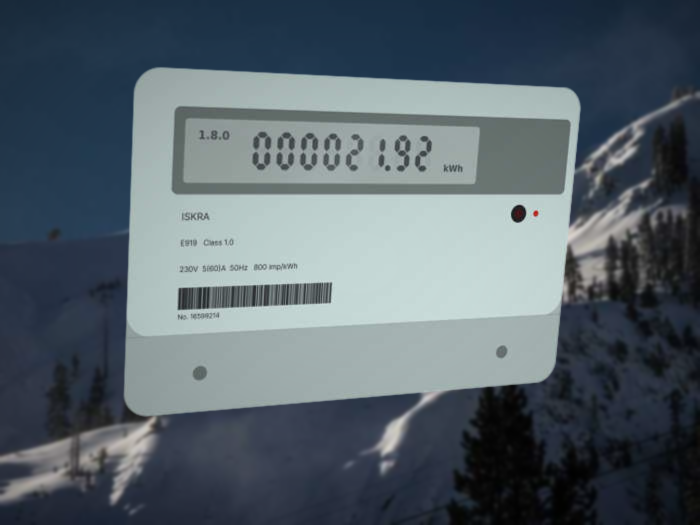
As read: 21.92
